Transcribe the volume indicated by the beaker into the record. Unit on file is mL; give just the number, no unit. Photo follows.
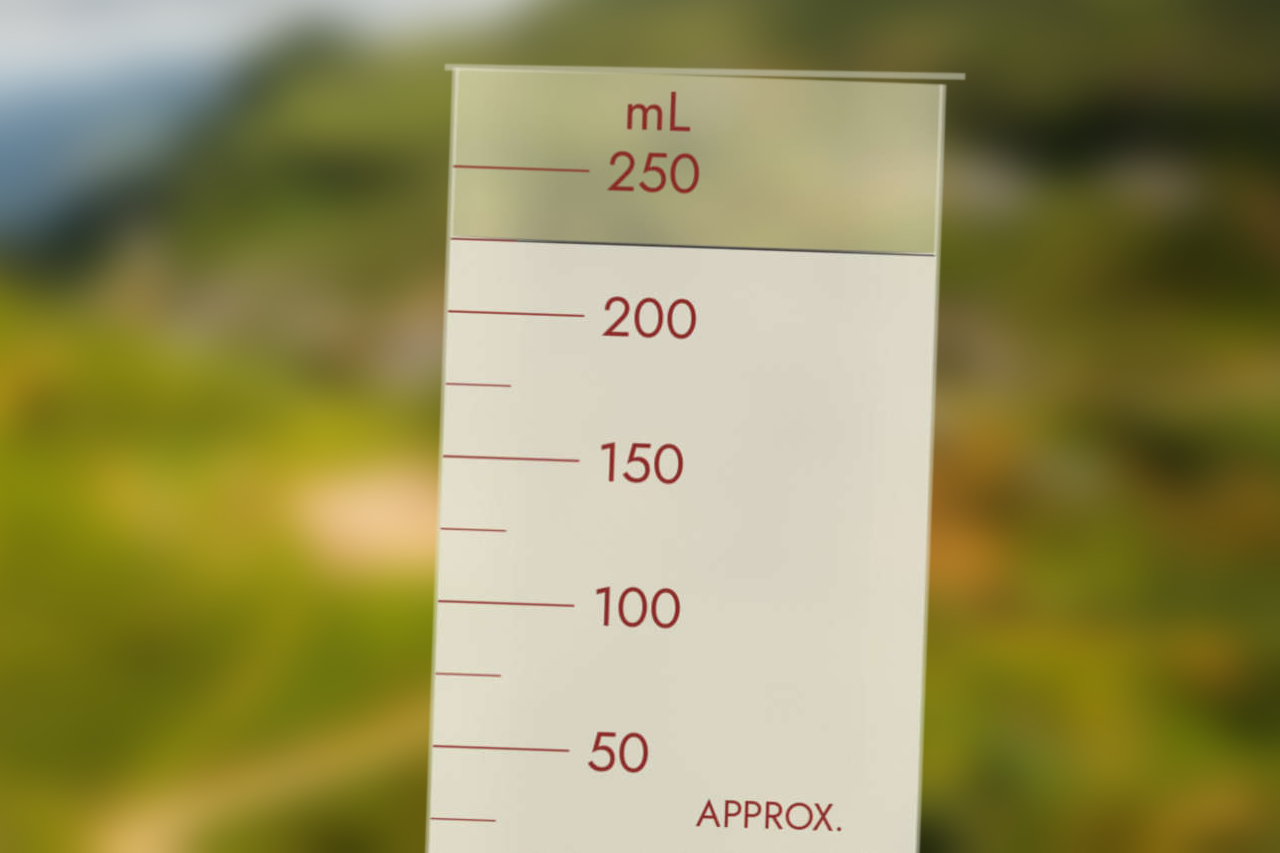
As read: 225
